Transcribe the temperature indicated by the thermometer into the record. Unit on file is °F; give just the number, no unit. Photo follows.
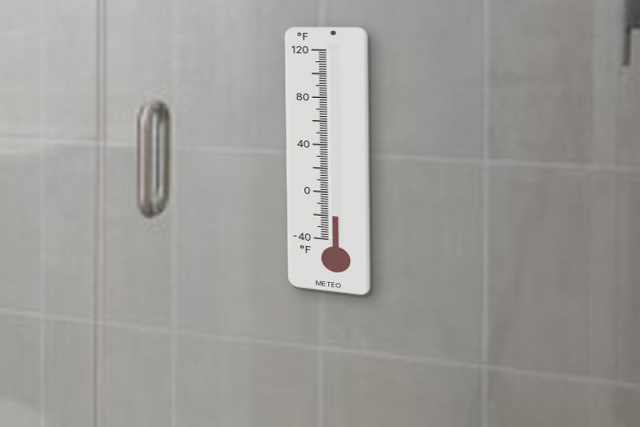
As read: -20
